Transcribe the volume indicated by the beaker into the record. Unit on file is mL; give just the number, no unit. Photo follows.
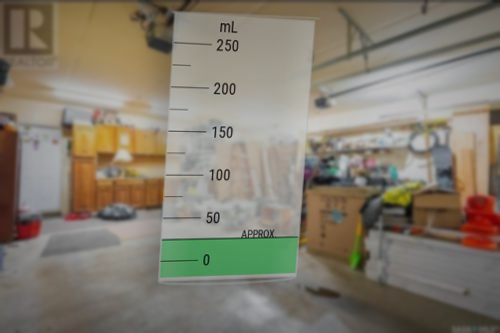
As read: 25
